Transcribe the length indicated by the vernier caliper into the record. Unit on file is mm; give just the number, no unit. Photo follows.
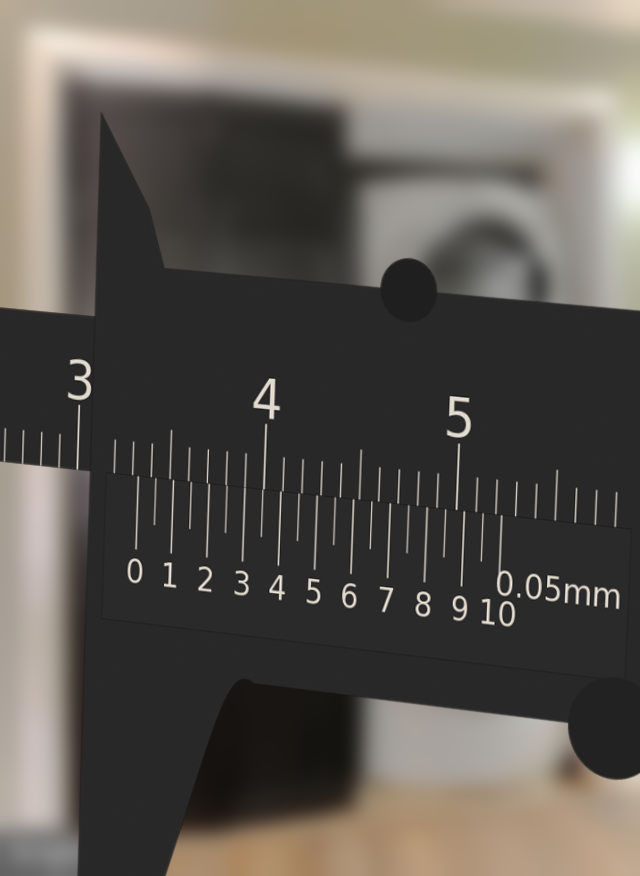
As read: 33.3
